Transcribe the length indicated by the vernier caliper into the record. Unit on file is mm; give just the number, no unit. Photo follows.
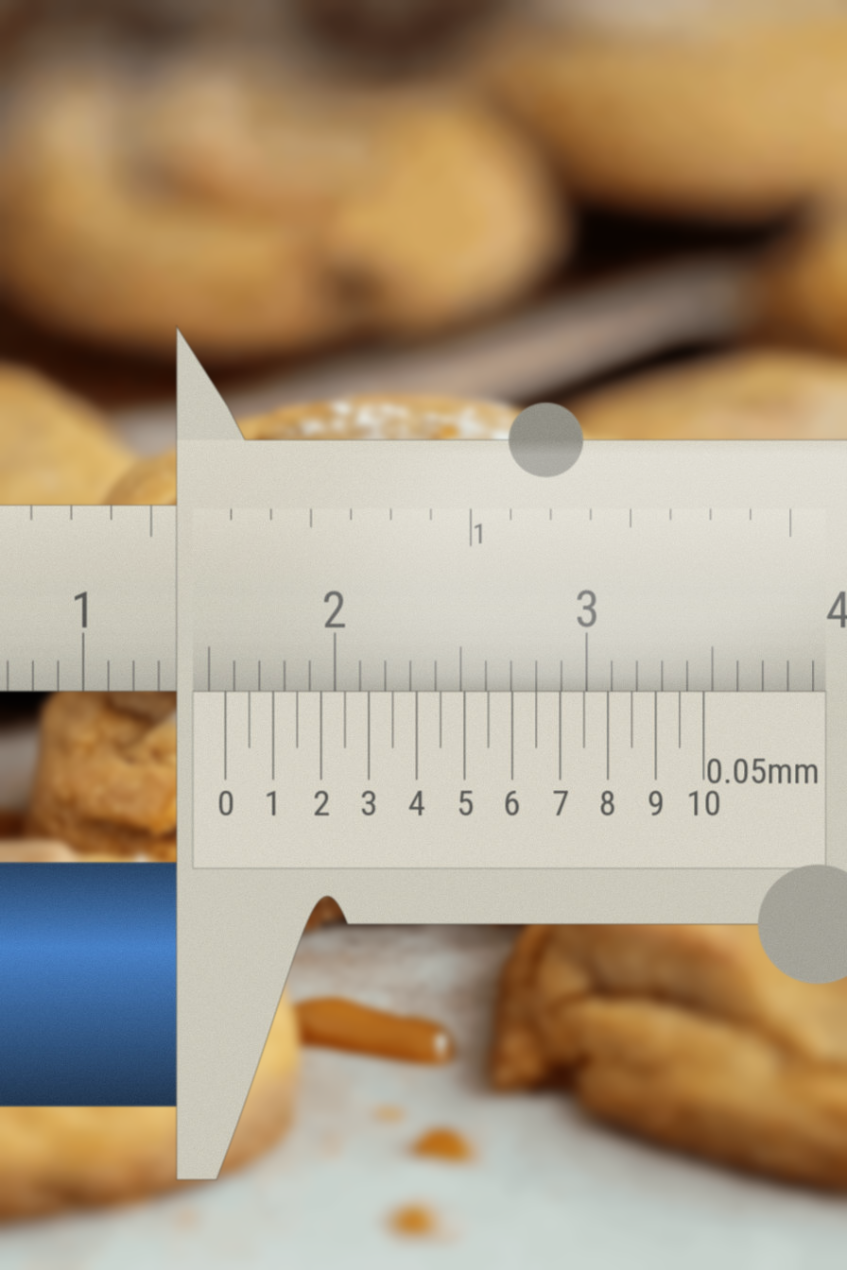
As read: 15.65
